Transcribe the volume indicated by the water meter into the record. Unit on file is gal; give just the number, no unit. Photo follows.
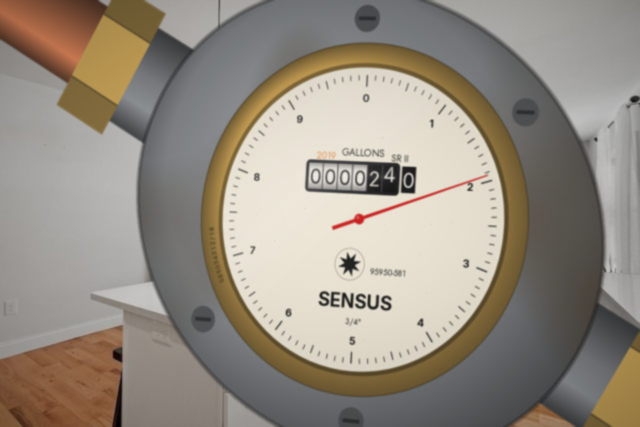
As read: 241.9
